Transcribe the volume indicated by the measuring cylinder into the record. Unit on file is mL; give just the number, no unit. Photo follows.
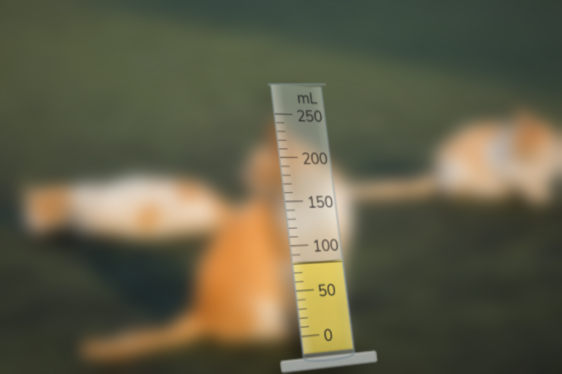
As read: 80
